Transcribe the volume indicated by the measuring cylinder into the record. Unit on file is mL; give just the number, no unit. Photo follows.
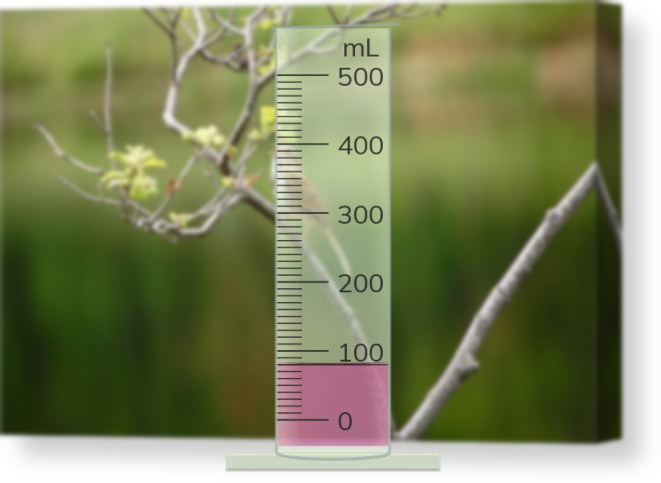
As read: 80
